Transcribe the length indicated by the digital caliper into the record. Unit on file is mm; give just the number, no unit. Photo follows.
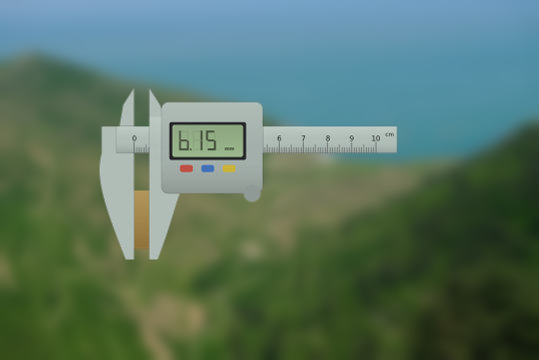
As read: 6.15
